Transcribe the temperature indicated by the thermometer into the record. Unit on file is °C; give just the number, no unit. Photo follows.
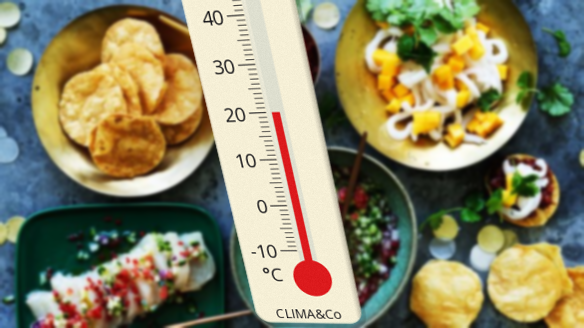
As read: 20
